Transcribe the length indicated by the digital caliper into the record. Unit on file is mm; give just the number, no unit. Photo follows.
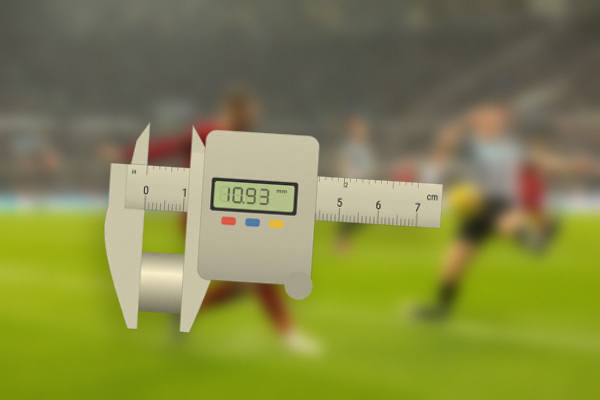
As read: 10.93
